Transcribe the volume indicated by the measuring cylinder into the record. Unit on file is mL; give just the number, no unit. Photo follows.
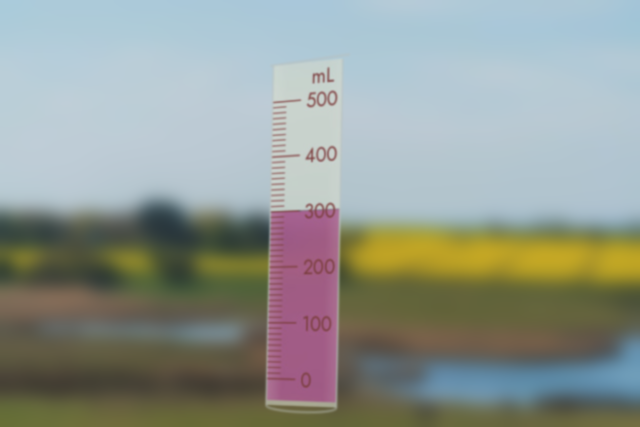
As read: 300
